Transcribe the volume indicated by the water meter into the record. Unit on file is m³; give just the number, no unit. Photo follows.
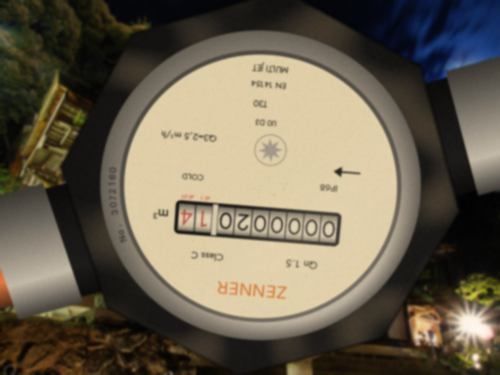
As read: 20.14
